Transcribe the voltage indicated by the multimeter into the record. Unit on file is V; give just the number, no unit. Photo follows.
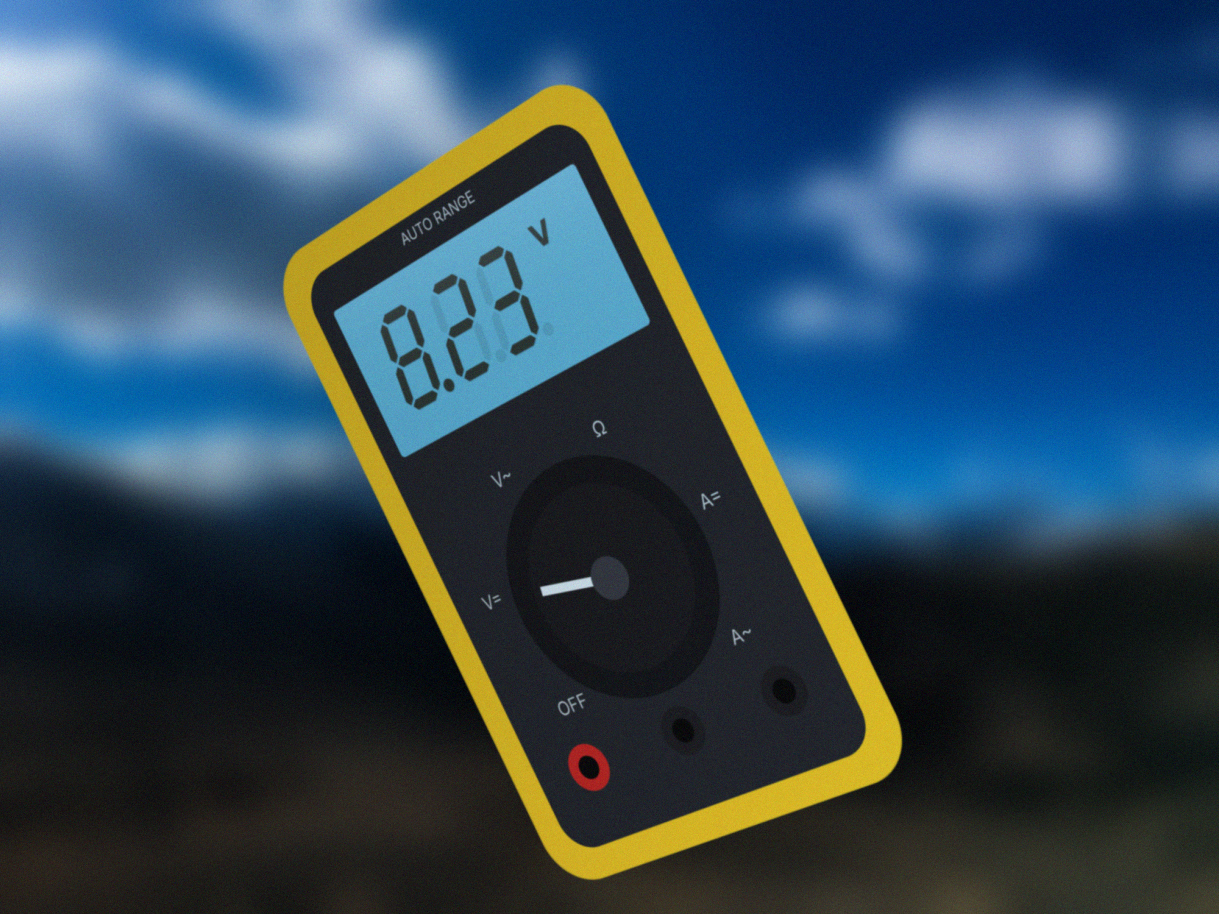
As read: 8.23
